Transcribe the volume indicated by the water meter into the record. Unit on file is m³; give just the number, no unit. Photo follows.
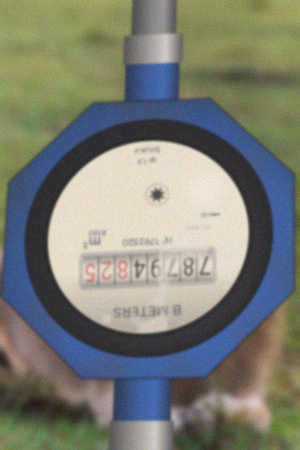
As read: 78794.825
